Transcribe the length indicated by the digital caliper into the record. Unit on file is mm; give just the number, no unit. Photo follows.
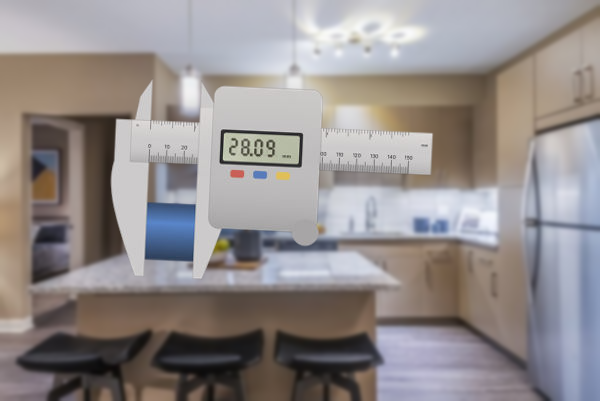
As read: 28.09
